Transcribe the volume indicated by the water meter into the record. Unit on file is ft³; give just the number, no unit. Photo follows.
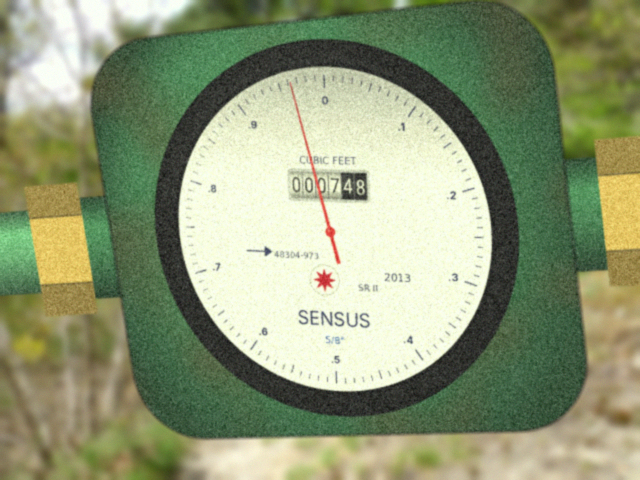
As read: 747.96
